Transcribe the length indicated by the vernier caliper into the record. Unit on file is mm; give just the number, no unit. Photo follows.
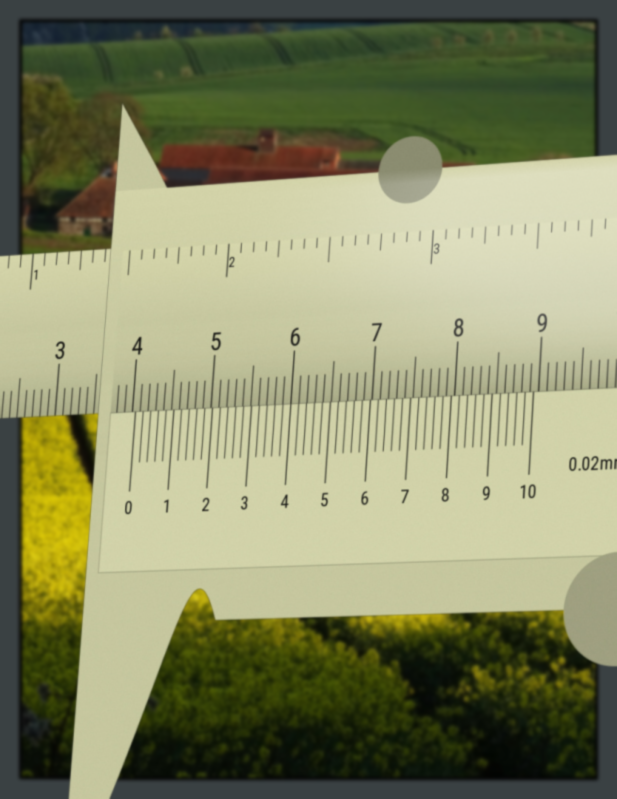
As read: 40.4
